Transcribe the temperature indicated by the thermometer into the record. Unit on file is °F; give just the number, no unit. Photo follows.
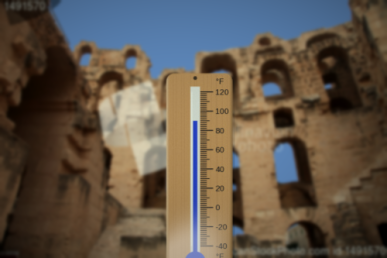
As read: 90
